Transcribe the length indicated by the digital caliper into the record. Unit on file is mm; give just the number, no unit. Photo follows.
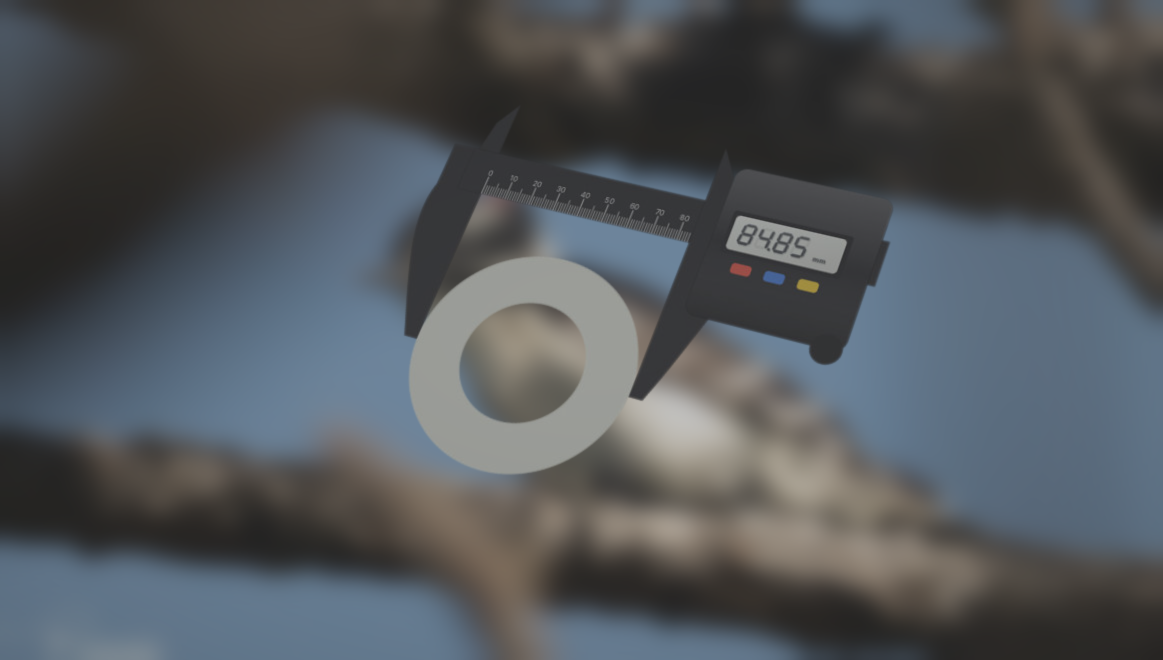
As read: 84.85
